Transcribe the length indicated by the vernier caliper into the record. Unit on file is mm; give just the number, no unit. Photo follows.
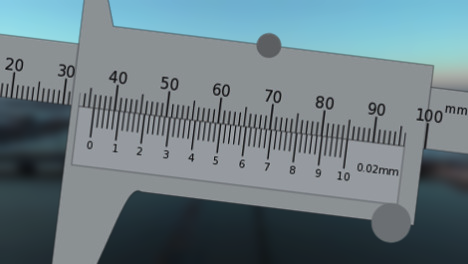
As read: 36.0
